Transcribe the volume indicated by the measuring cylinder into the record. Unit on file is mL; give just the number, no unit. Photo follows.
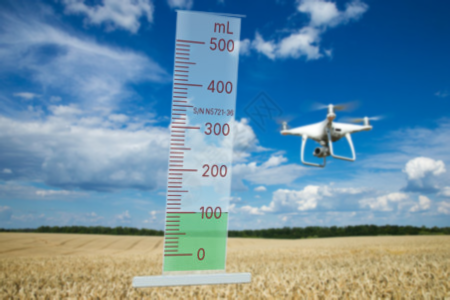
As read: 100
